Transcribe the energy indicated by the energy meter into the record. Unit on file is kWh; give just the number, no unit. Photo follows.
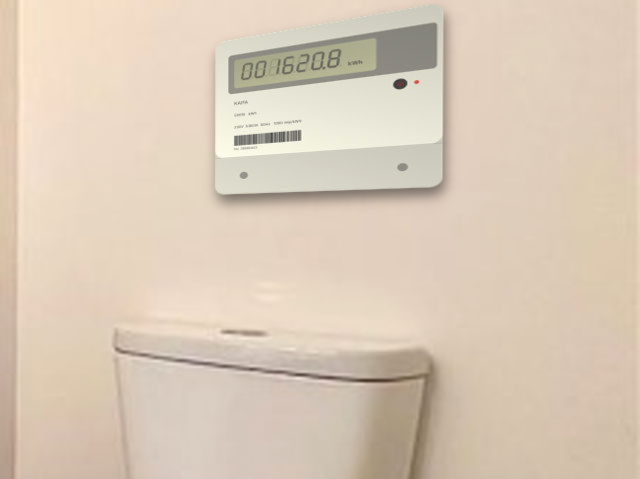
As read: 1620.8
